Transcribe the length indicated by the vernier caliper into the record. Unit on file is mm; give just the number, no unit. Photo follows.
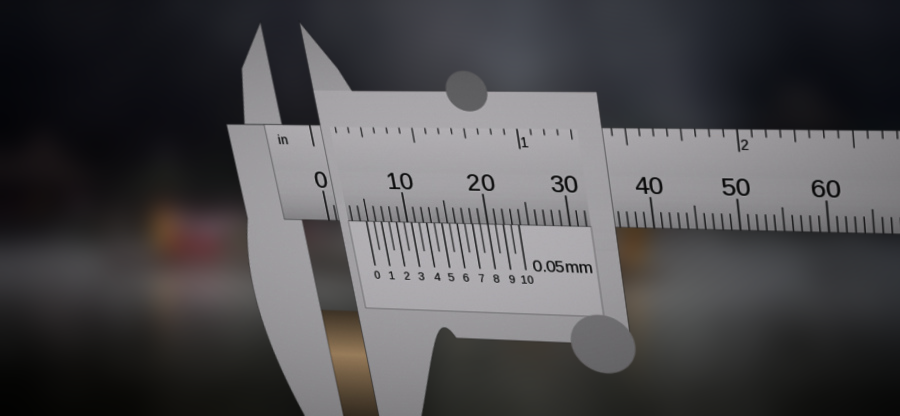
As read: 4.8
